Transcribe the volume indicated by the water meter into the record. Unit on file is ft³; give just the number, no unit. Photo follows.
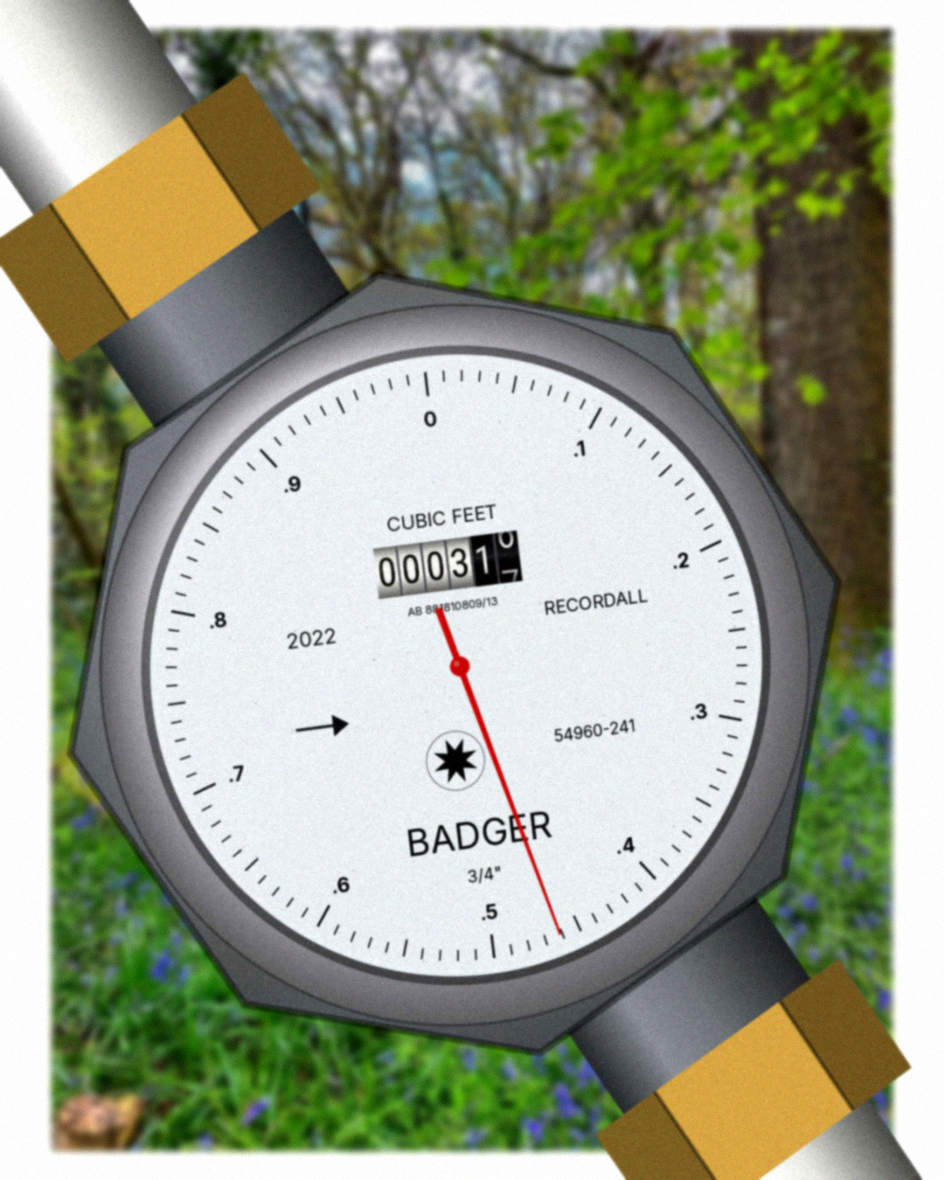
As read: 316.46
